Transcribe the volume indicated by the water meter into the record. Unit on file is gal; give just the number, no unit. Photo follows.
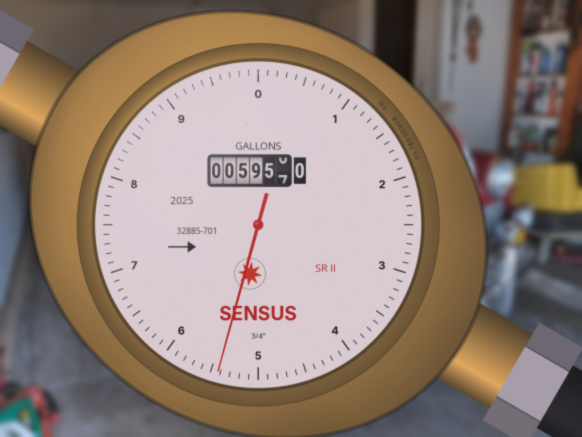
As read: 59565.4
